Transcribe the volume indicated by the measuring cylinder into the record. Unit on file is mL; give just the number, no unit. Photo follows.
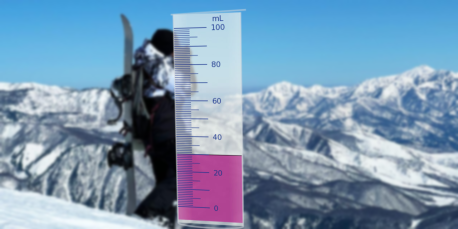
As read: 30
